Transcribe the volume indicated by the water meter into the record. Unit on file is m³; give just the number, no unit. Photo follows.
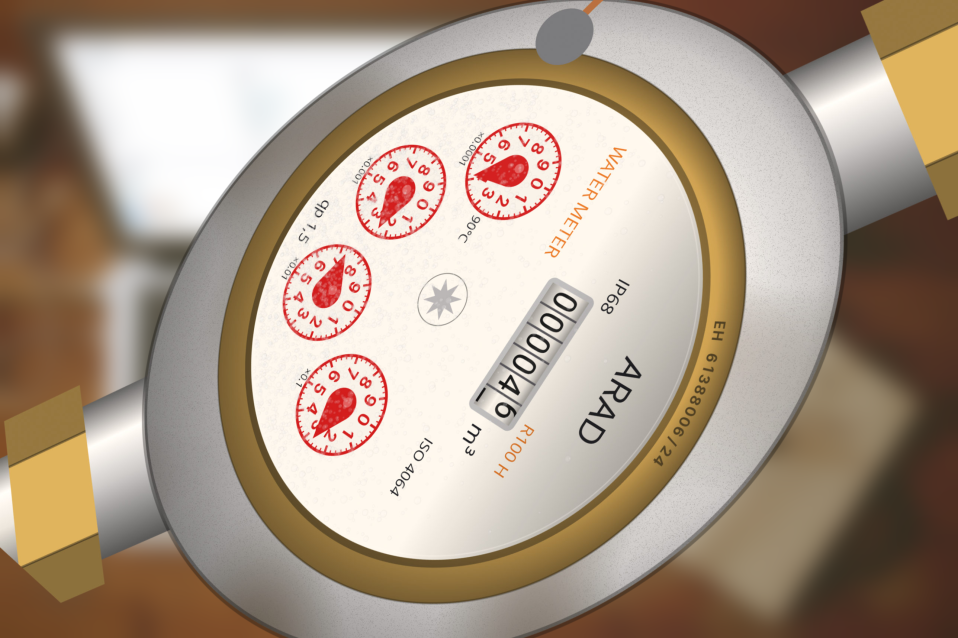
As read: 46.2724
